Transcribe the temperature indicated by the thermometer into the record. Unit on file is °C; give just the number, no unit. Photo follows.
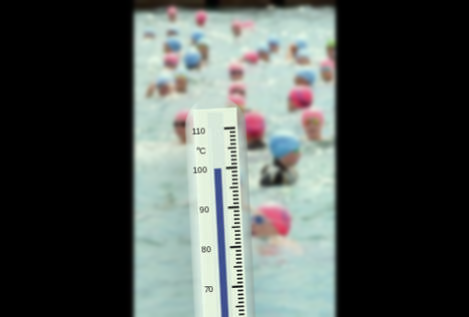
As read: 100
